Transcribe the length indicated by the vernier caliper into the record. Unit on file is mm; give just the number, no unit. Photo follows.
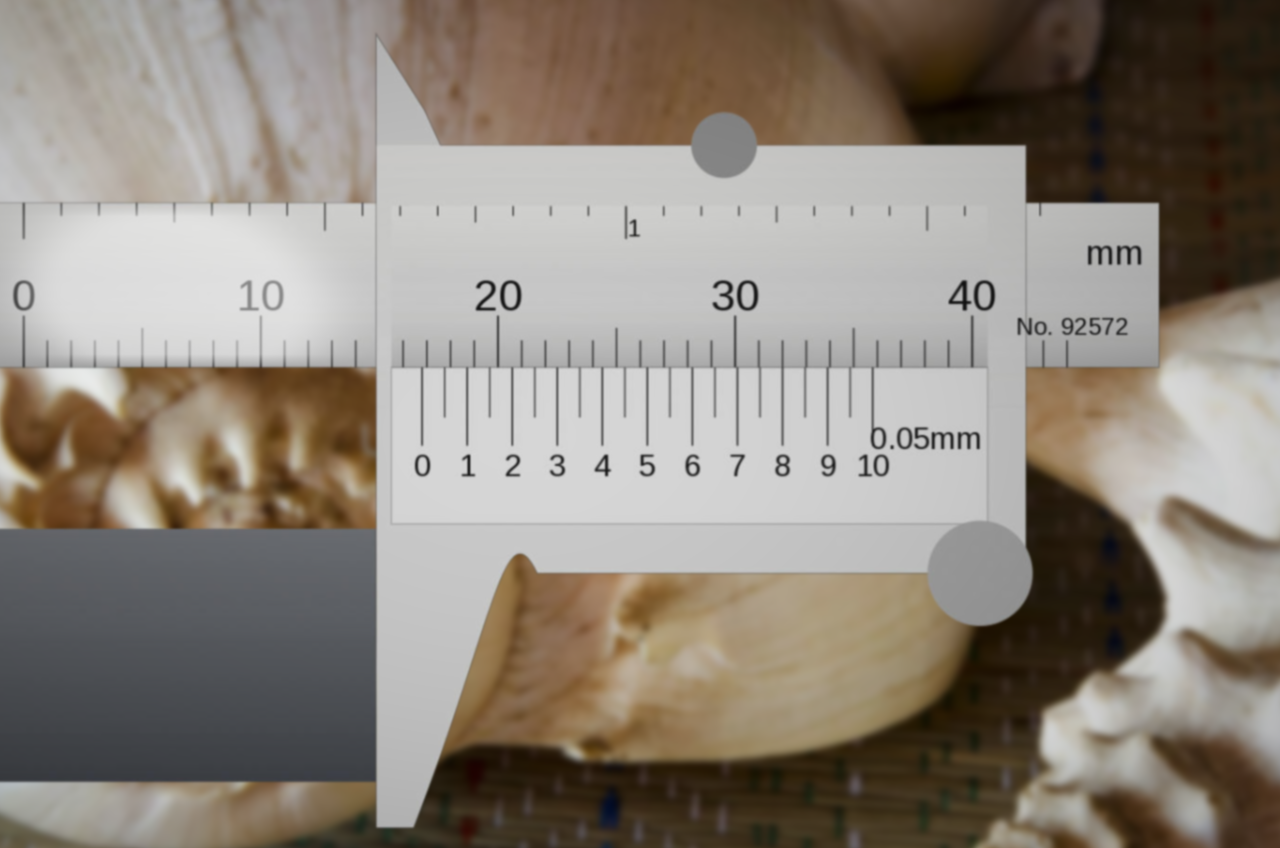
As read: 16.8
